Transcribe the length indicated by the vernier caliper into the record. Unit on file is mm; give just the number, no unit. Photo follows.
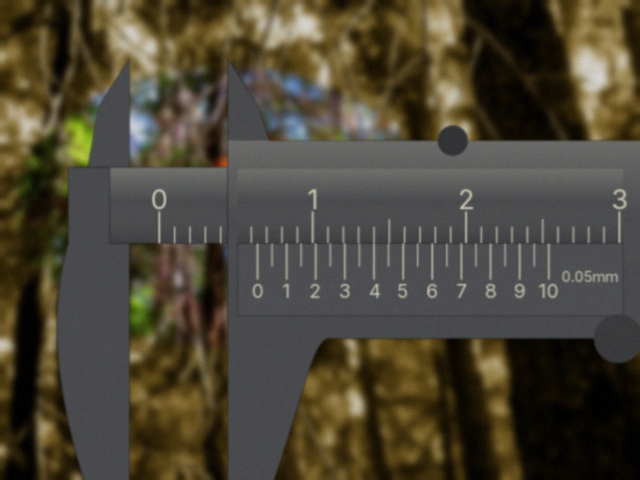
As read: 6.4
